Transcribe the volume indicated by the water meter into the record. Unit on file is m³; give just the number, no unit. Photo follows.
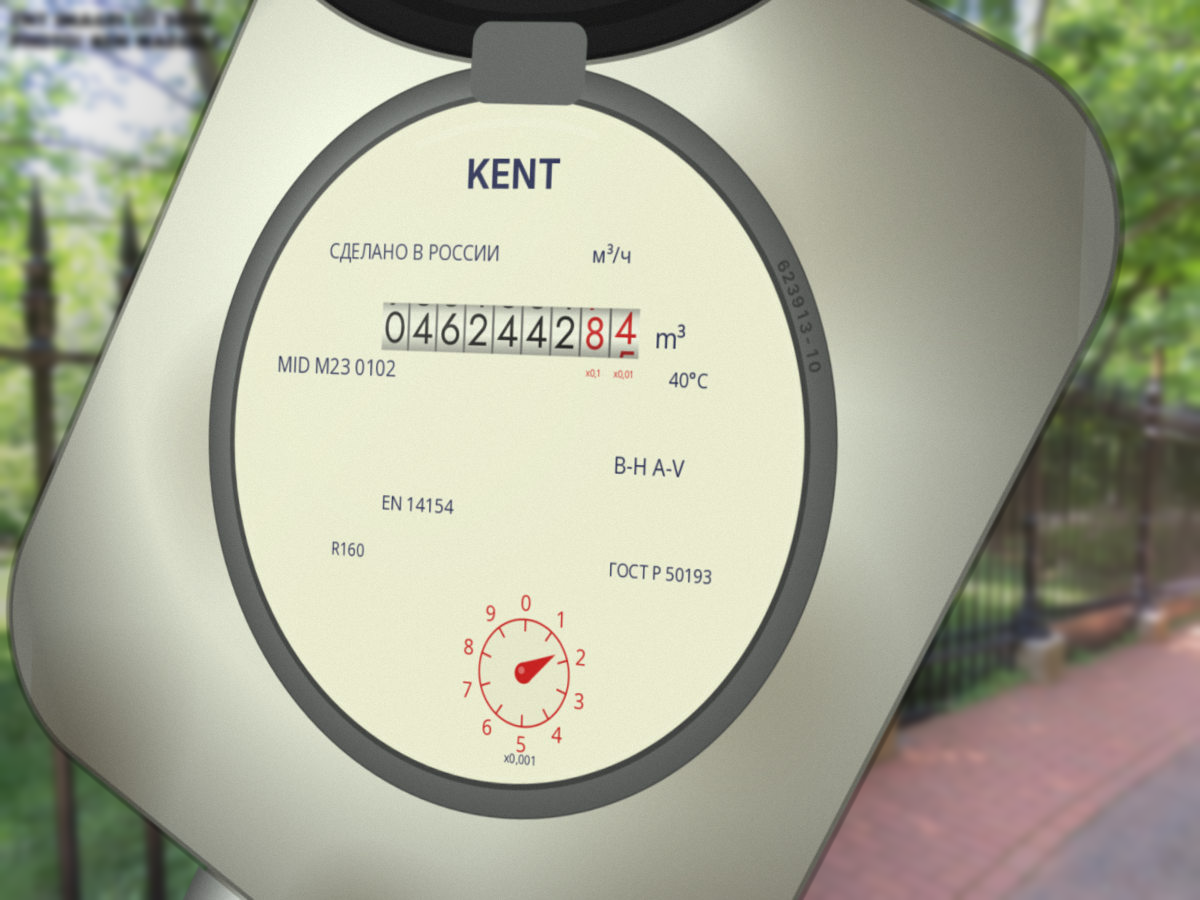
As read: 462442.841
